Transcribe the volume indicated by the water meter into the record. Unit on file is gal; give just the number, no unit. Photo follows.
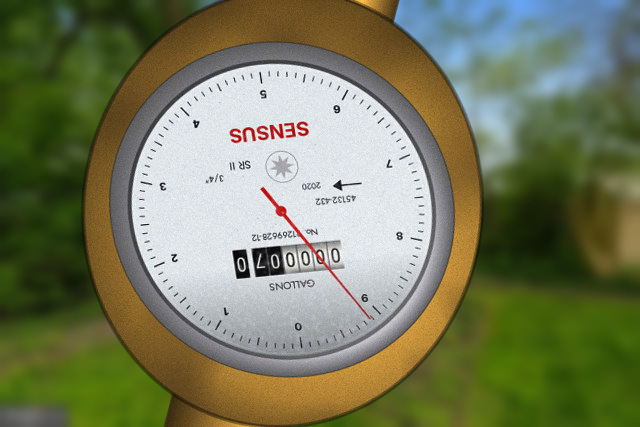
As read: 69.1
